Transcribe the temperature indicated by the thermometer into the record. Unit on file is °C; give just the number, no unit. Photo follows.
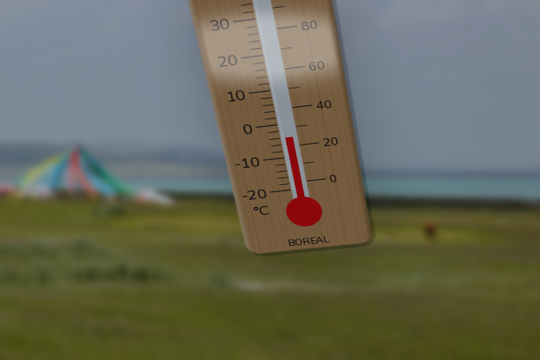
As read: -4
